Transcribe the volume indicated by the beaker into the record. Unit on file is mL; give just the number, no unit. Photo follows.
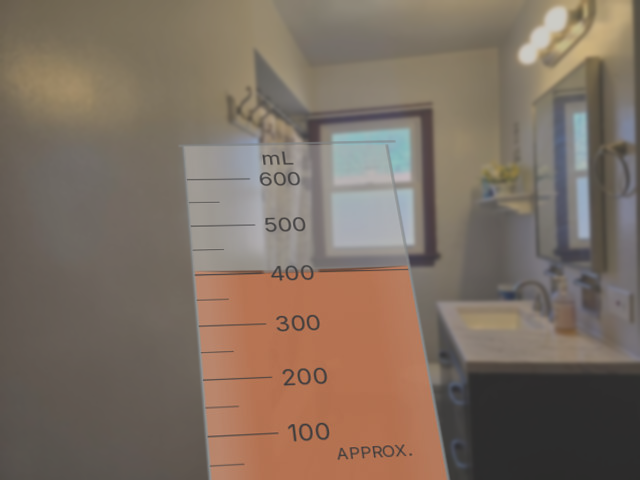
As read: 400
